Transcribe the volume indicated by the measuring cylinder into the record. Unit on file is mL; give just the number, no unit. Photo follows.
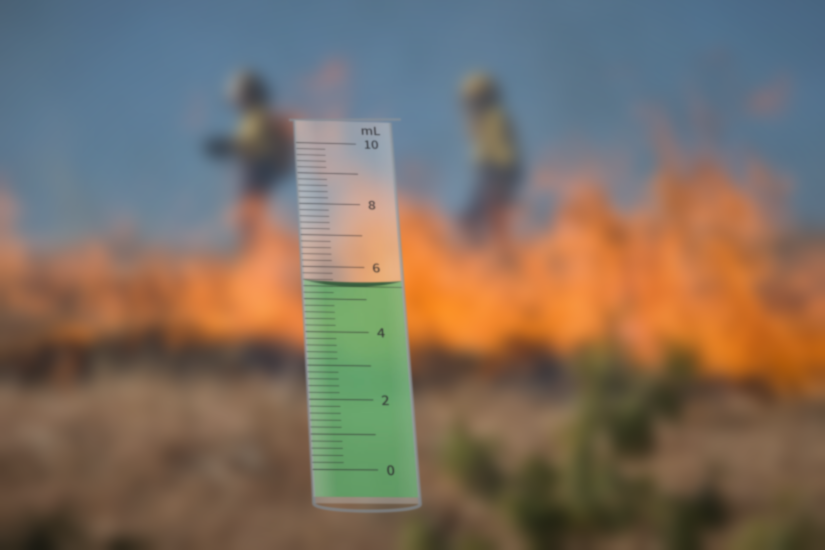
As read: 5.4
